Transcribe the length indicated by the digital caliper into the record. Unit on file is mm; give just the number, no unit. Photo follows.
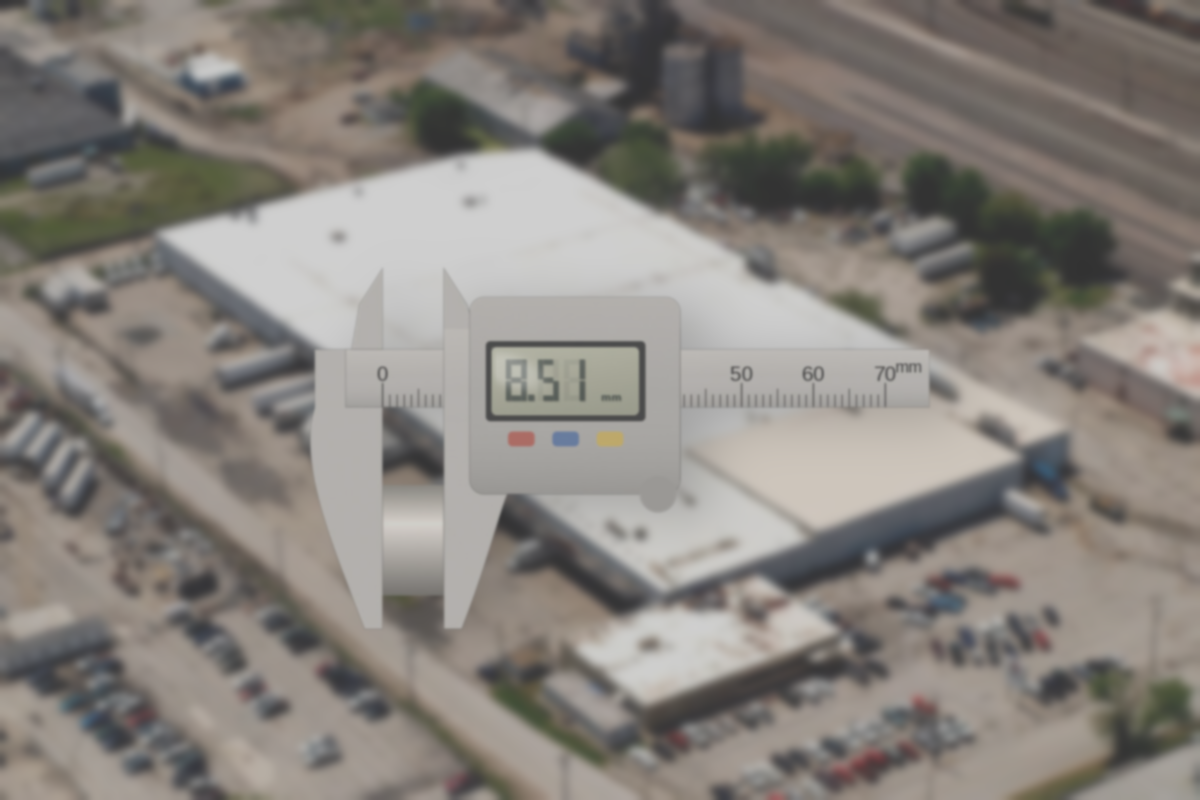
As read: 8.51
